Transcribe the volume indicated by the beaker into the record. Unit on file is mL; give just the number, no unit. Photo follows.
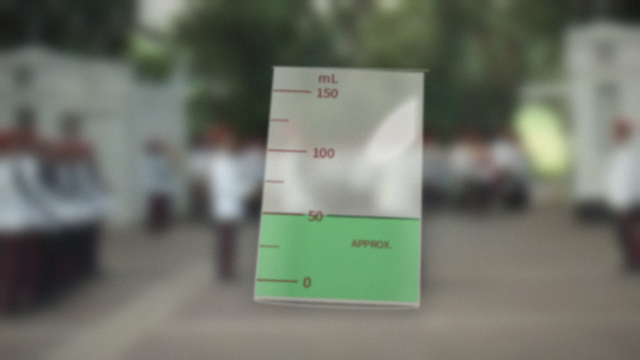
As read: 50
